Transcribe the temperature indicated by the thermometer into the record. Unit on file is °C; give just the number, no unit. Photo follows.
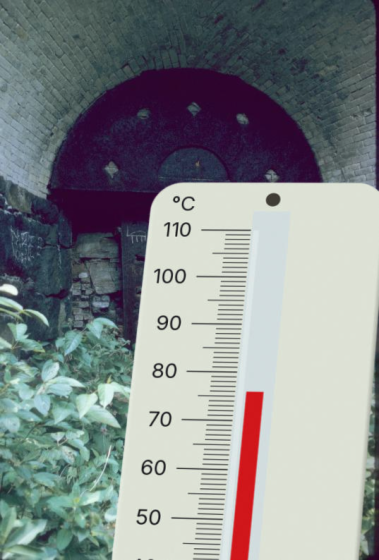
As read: 76
